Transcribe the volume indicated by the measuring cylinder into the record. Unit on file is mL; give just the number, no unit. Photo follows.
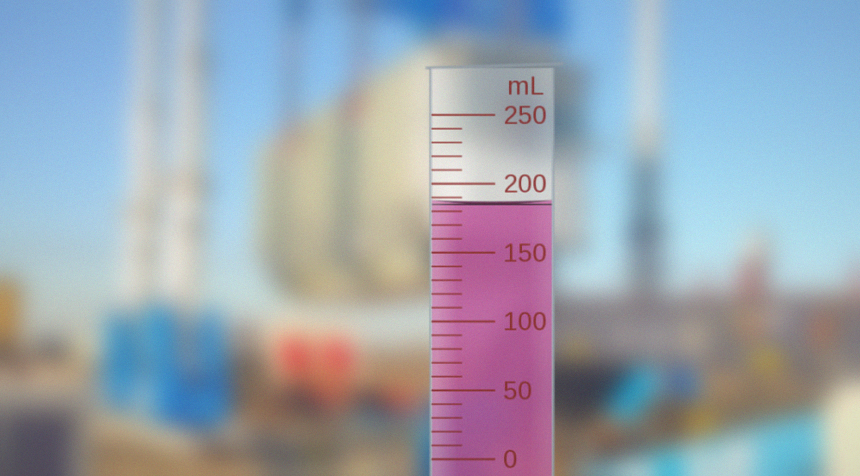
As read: 185
